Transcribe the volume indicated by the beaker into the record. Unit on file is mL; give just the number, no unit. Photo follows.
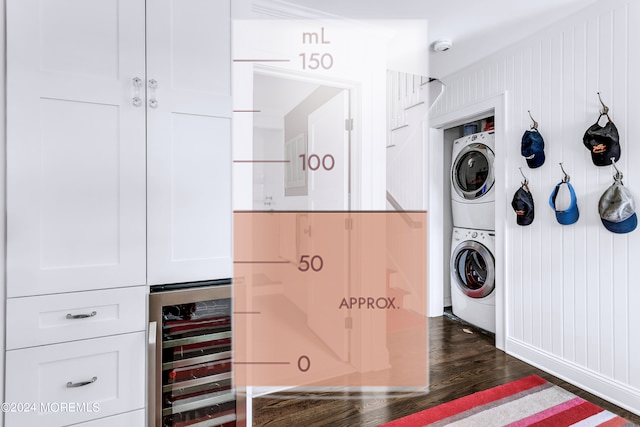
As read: 75
